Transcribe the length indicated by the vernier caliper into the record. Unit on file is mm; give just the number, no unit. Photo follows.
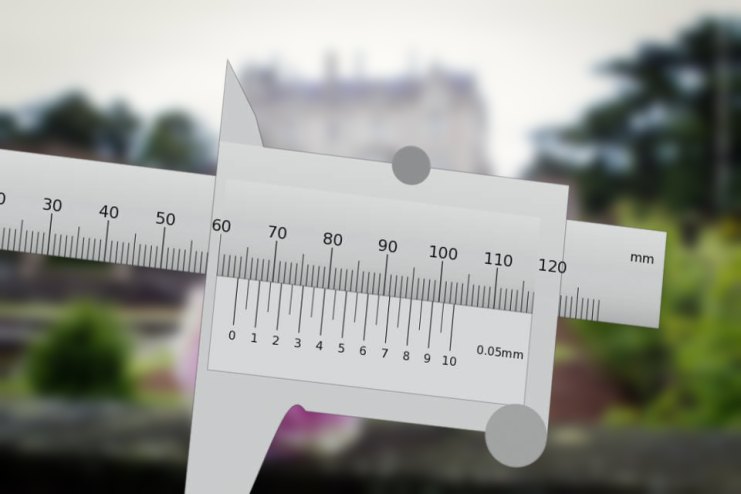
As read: 63.8
